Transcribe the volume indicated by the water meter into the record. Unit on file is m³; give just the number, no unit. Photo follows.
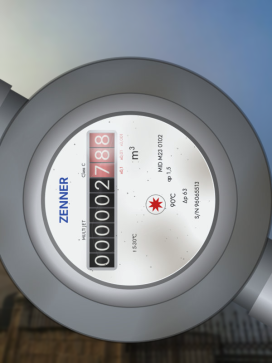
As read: 2.788
